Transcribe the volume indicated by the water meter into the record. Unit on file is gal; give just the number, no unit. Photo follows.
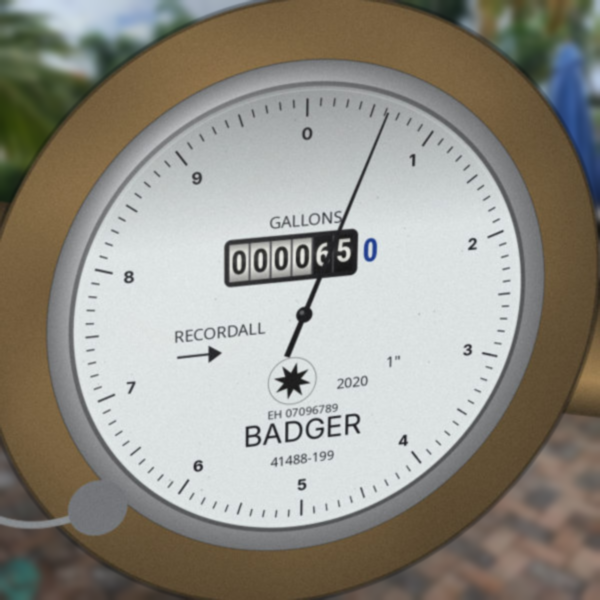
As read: 650.6
